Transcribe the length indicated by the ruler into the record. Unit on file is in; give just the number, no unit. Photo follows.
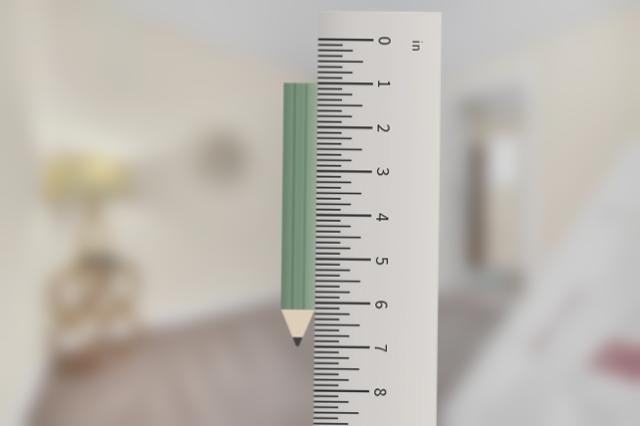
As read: 6
